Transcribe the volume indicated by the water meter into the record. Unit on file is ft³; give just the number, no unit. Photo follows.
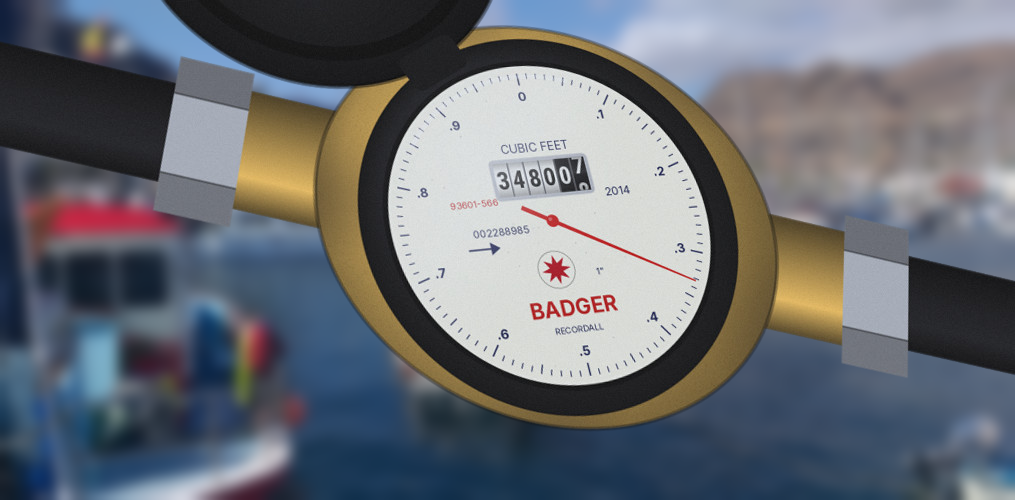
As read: 348007.33
